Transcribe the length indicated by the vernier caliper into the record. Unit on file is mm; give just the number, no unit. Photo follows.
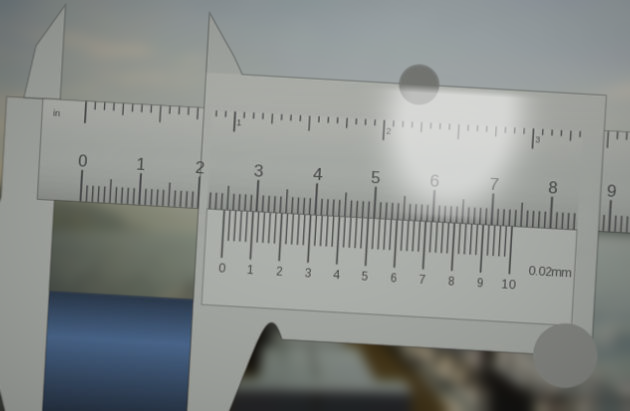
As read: 24.5
